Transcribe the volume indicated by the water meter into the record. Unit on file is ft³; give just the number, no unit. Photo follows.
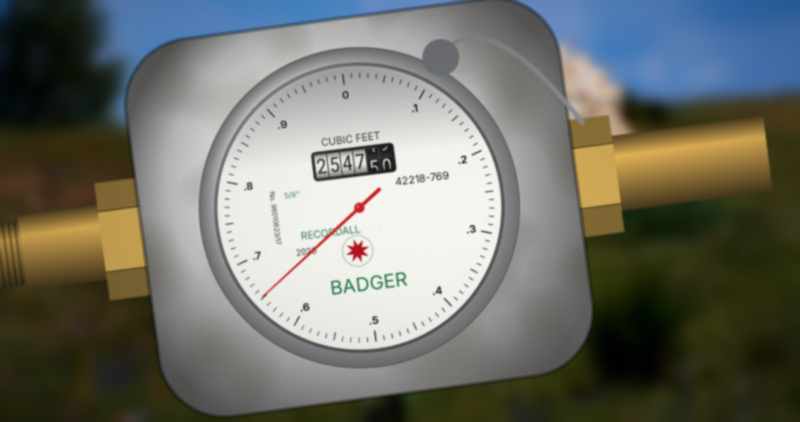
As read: 254749.65
